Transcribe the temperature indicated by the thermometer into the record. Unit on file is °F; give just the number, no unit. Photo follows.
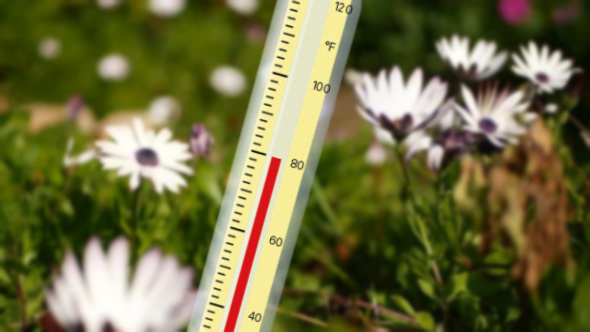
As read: 80
